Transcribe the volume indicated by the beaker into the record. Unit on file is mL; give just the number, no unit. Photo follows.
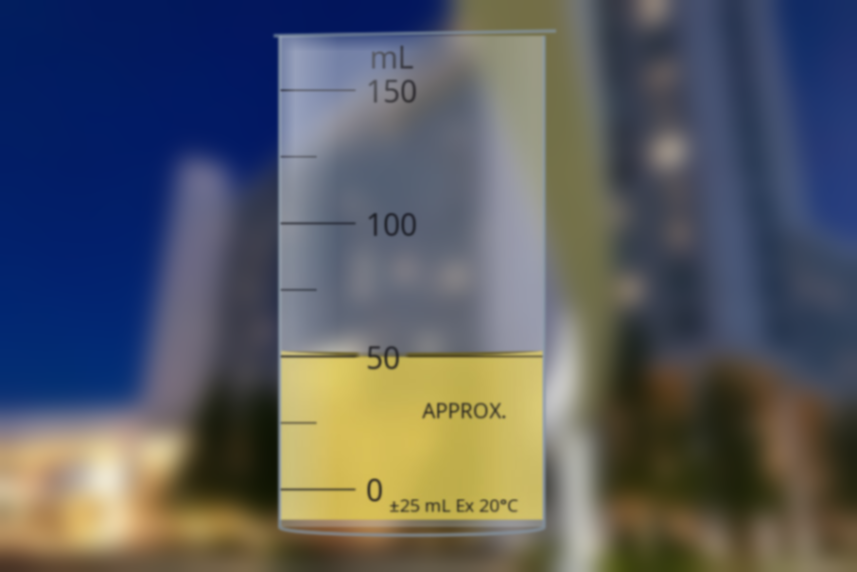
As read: 50
